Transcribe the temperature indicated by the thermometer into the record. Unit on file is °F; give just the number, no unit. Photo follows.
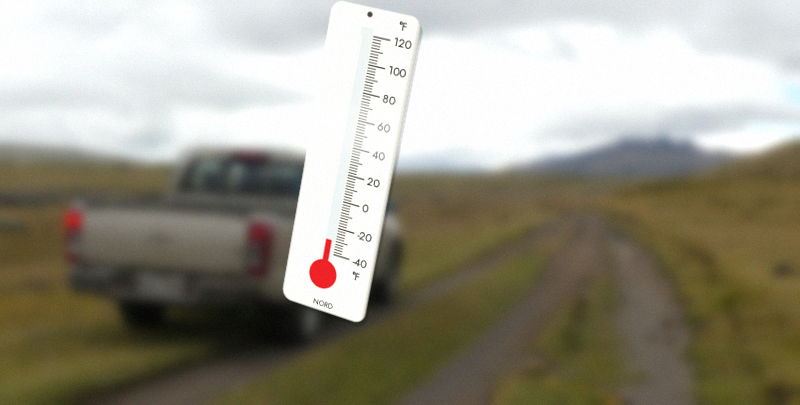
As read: -30
